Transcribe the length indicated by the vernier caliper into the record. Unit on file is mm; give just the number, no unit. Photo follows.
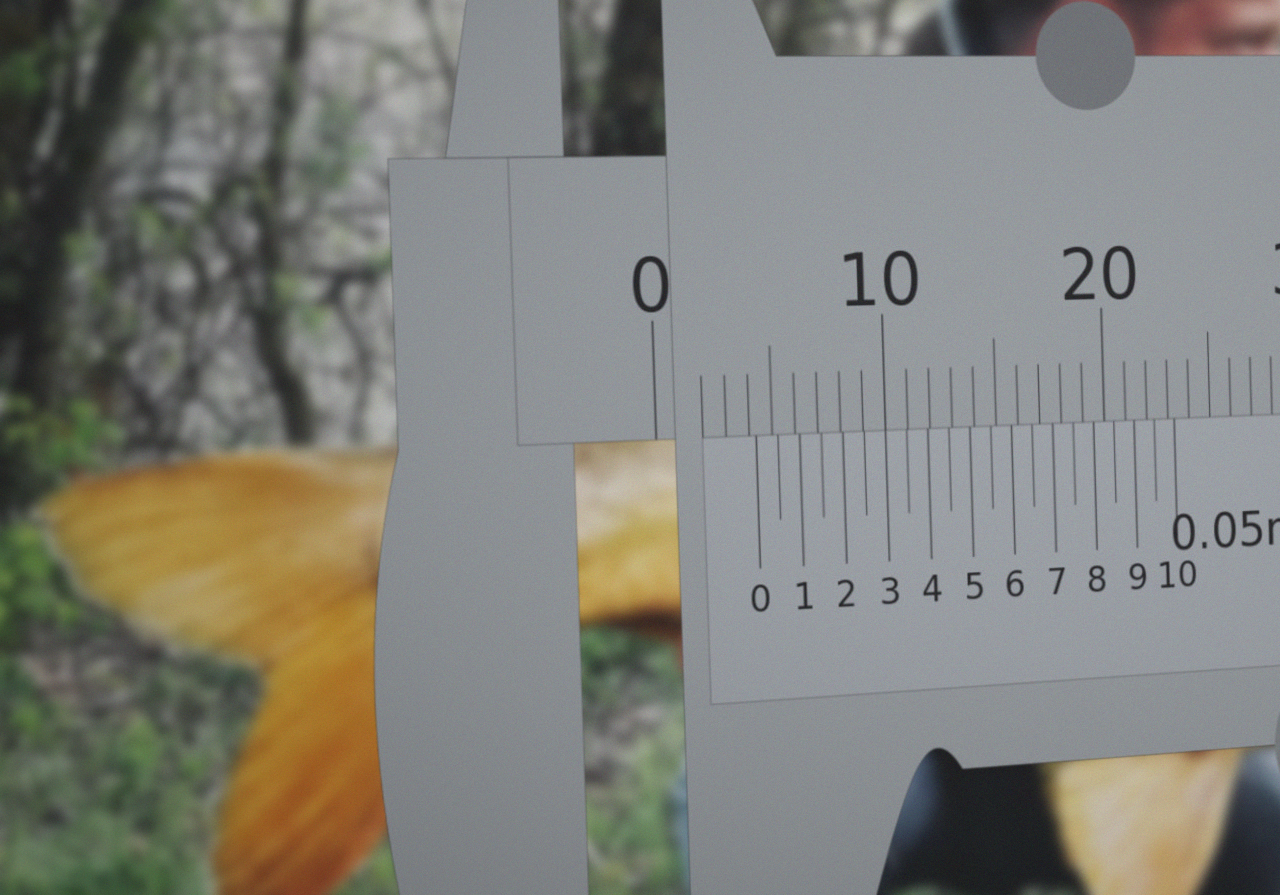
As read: 4.3
